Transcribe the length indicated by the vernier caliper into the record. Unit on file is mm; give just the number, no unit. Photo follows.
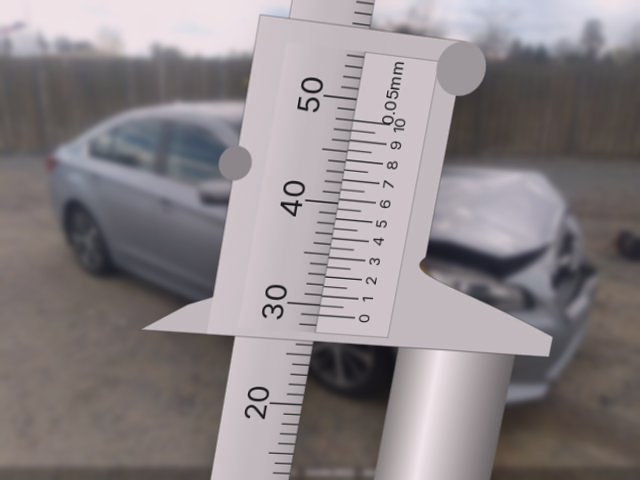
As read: 29.0
